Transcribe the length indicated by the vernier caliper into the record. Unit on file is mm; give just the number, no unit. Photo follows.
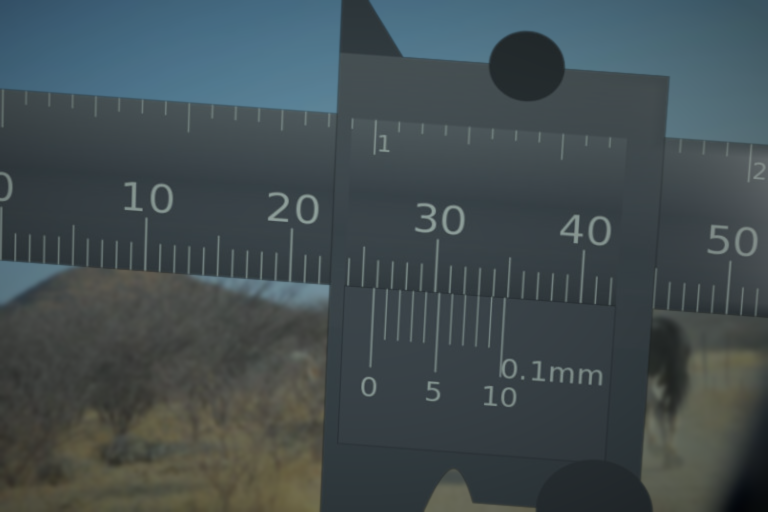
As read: 25.8
